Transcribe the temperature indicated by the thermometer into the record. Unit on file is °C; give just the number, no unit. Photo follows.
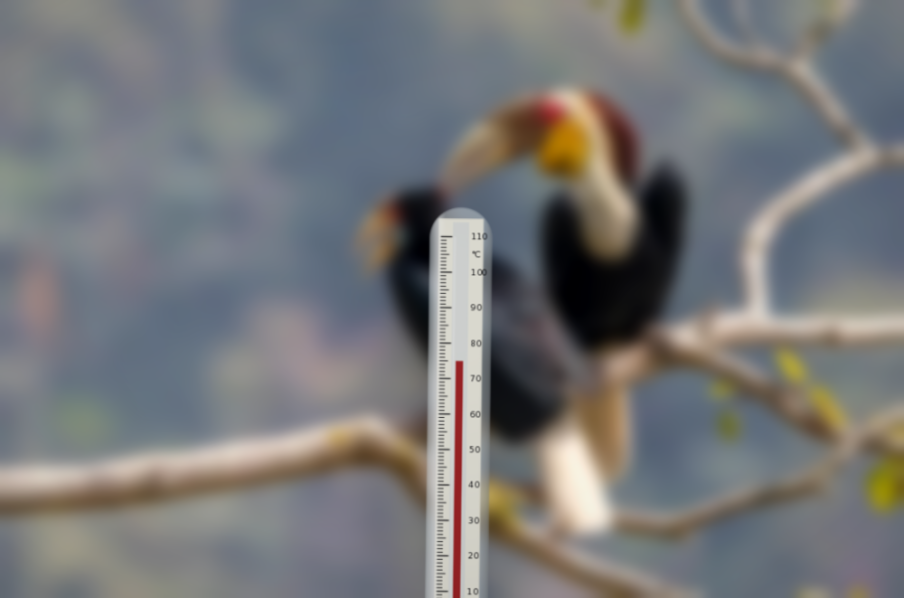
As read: 75
